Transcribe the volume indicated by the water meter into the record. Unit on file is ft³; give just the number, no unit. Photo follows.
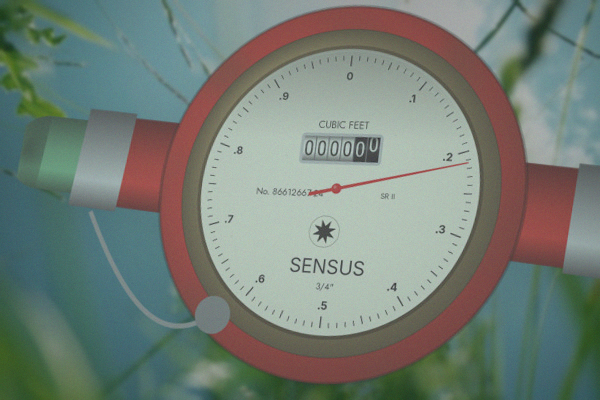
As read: 0.21
